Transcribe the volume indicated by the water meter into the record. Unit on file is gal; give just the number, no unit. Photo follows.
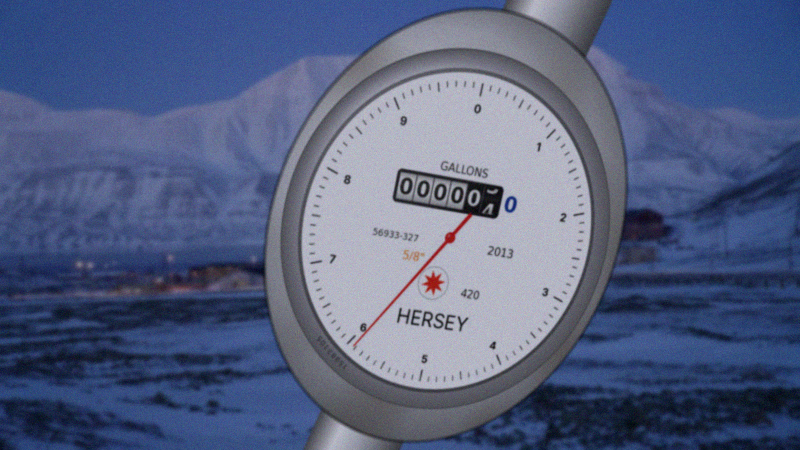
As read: 35.9
